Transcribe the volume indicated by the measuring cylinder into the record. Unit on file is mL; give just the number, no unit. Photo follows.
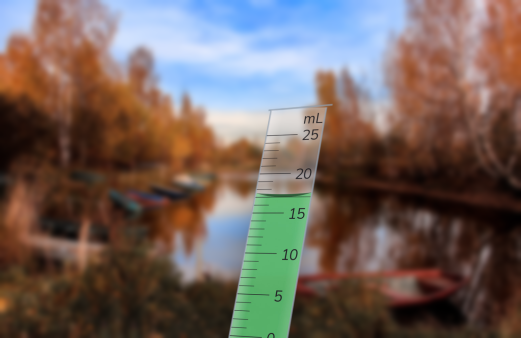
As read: 17
